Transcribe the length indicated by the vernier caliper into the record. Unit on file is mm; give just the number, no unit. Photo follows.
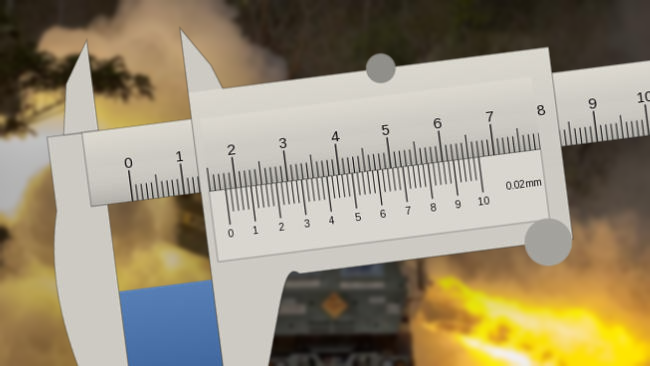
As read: 18.0
